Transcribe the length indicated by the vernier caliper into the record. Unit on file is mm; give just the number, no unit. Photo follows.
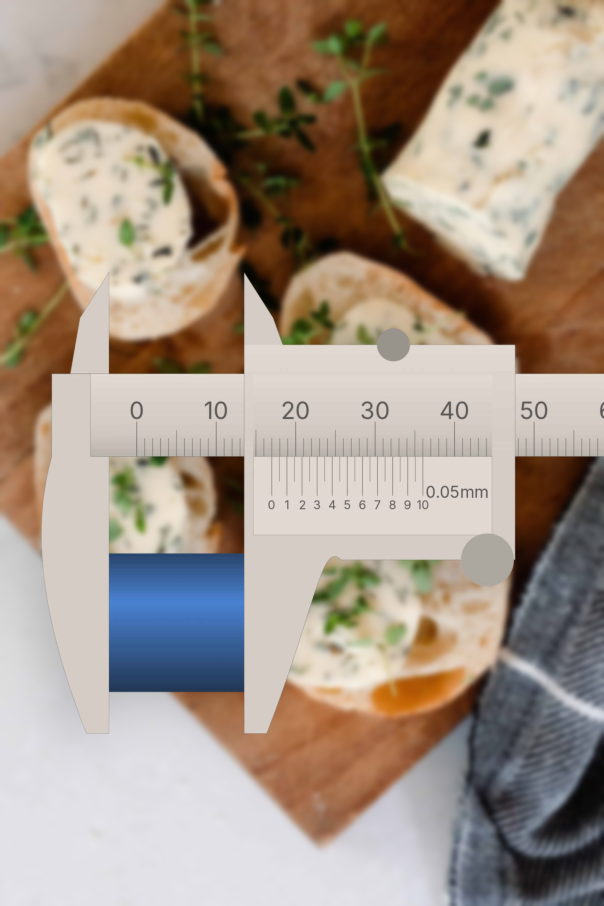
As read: 17.0
